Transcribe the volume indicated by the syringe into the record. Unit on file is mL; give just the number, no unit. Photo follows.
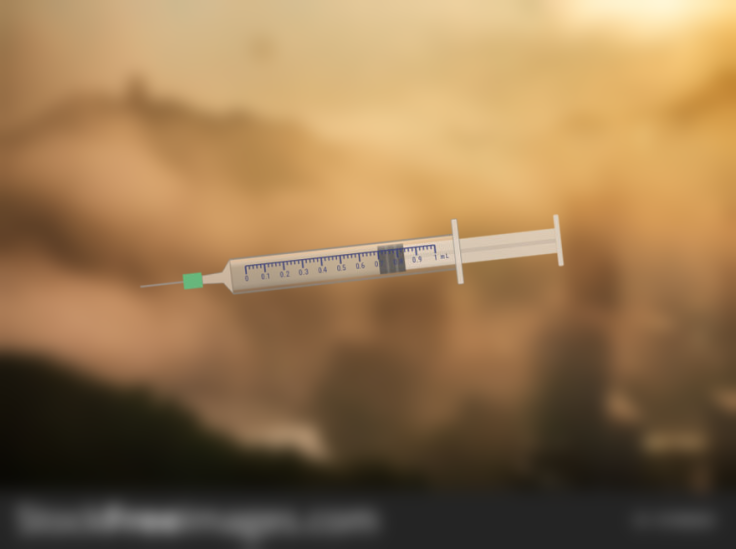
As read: 0.7
